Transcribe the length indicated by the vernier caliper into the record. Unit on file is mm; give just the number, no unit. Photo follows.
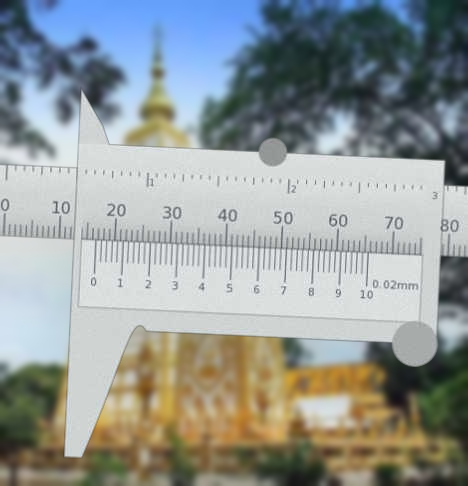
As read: 16.6
